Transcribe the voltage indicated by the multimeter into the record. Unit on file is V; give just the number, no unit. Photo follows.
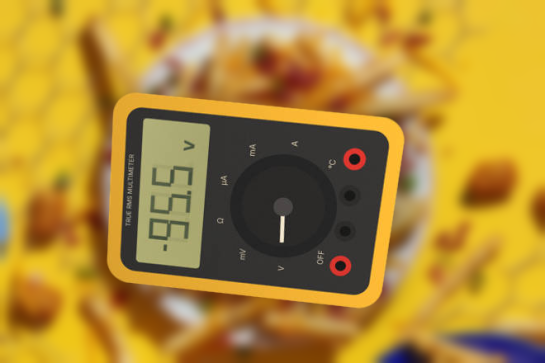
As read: -95.5
